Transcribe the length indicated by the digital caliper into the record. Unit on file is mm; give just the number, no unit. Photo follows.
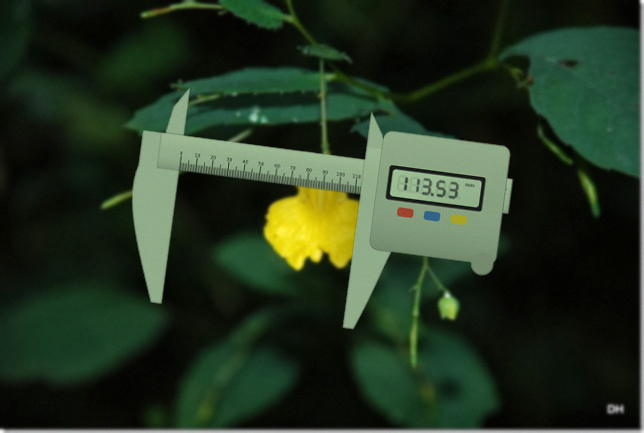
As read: 113.53
